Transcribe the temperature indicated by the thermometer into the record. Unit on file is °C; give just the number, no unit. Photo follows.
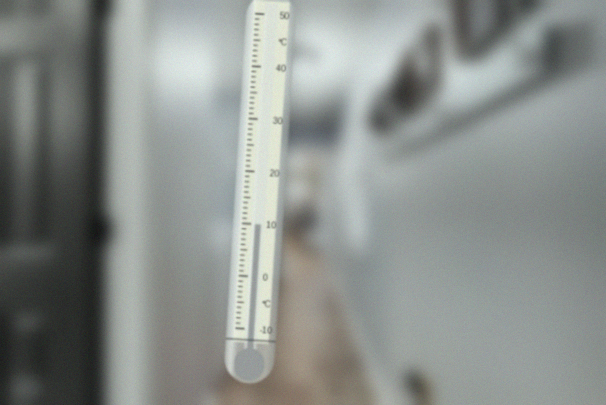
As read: 10
